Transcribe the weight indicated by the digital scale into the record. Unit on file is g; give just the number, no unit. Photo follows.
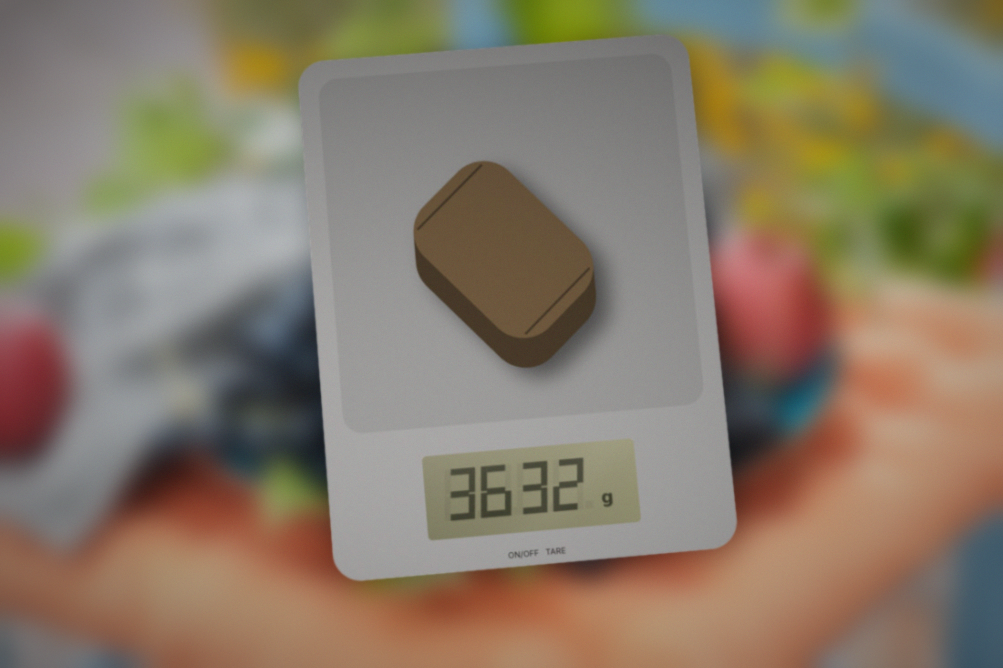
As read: 3632
